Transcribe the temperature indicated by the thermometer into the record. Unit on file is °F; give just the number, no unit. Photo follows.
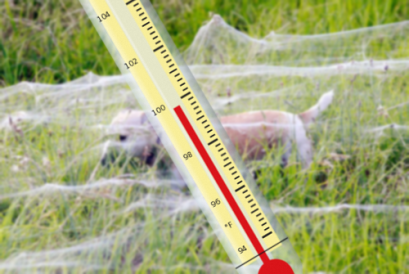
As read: 99.8
